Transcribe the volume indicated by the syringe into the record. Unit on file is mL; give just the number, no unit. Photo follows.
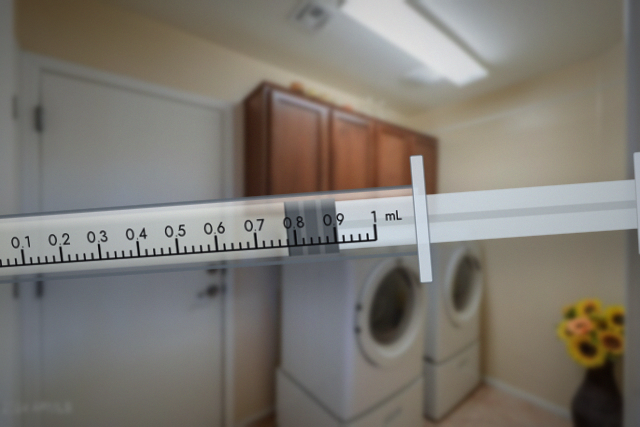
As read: 0.78
